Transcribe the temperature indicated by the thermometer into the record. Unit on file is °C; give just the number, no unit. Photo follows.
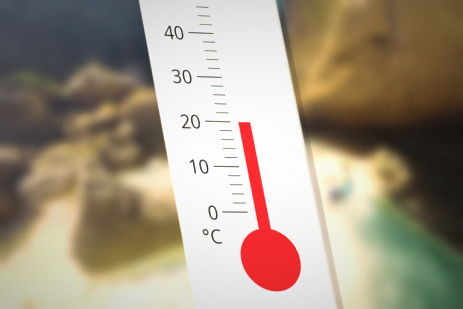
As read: 20
